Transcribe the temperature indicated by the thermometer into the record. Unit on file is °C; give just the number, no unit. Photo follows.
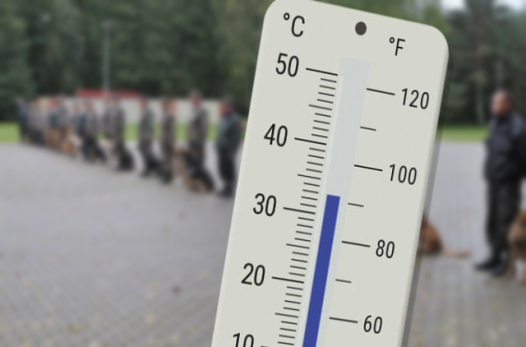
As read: 33
